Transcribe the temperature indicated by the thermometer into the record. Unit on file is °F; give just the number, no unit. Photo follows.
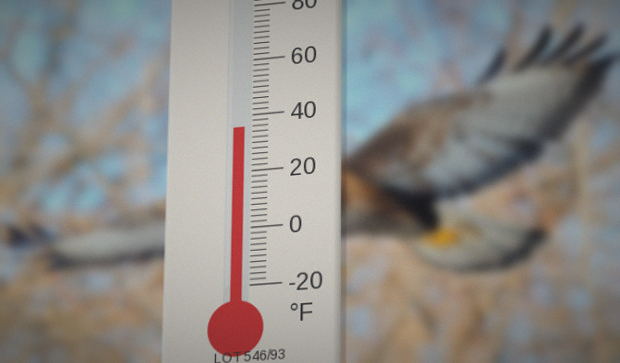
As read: 36
